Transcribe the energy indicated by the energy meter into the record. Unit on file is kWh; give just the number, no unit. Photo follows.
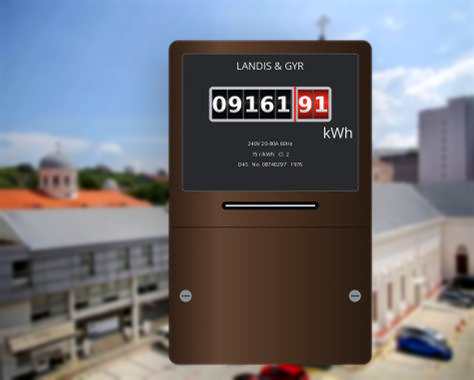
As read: 9161.91
